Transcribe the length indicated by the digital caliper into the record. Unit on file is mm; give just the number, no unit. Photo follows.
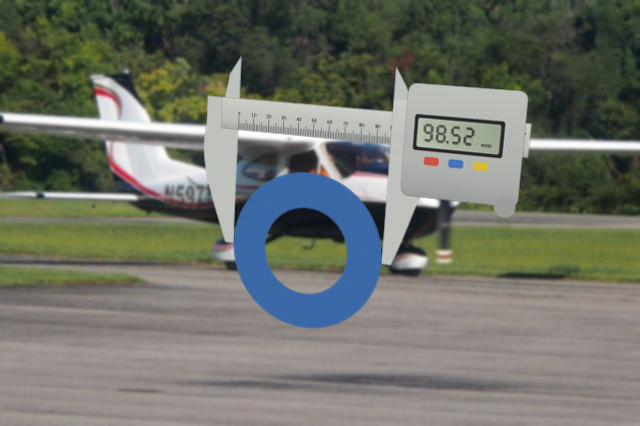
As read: 98.52
